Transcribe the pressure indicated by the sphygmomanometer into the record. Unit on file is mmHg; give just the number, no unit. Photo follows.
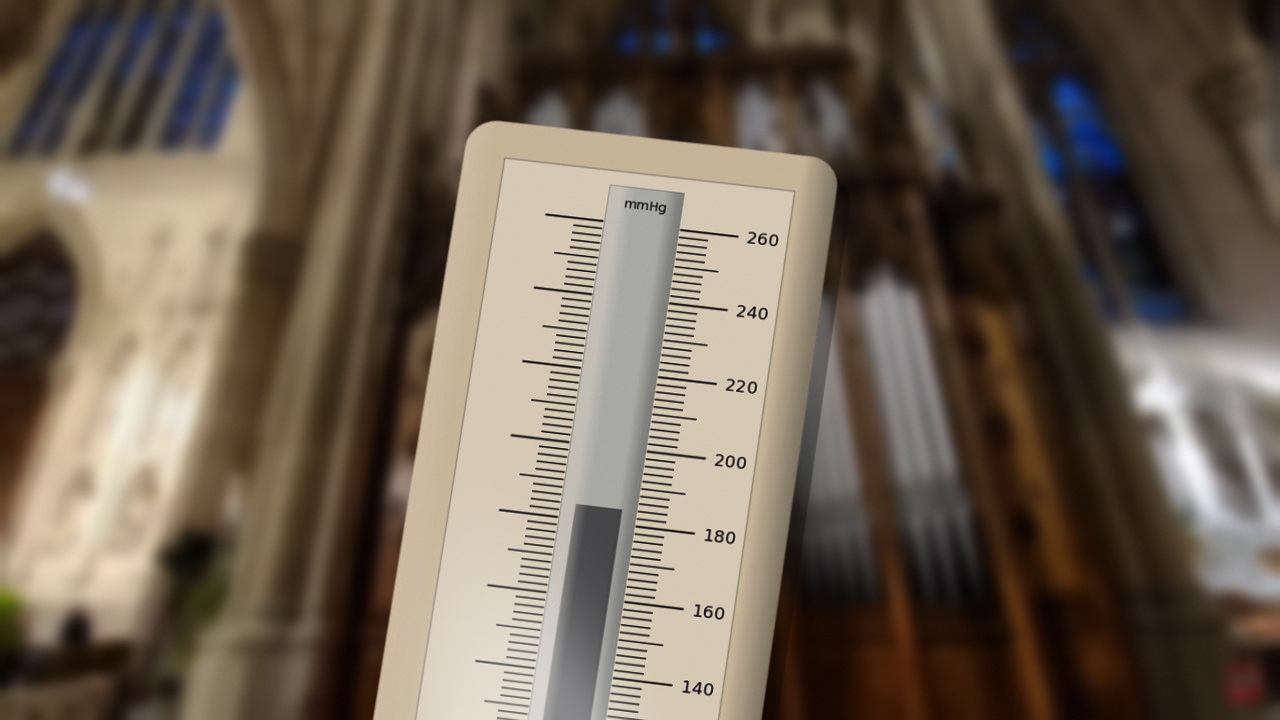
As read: 184
